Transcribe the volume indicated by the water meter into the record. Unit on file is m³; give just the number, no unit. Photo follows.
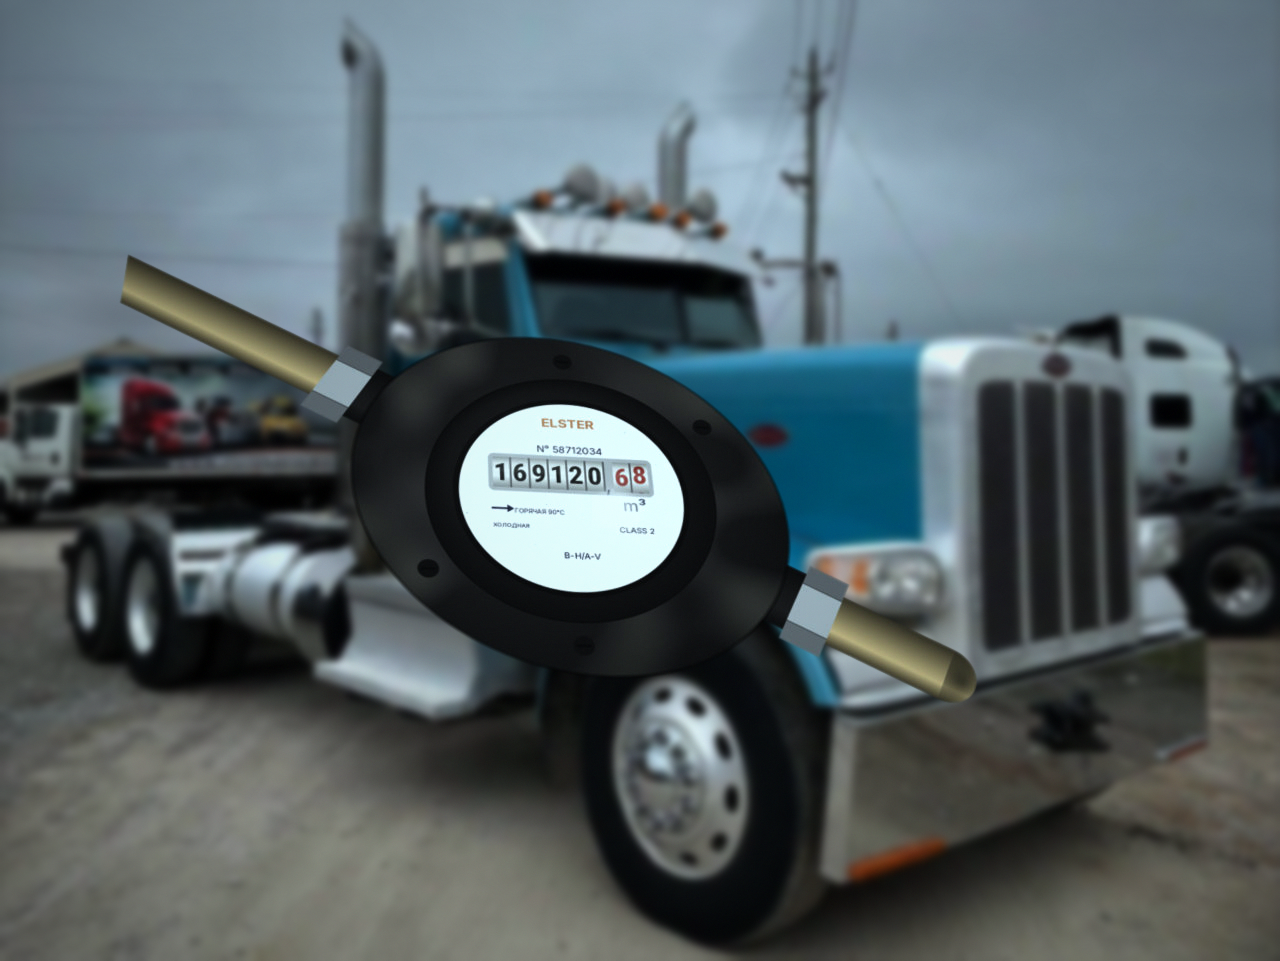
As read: 169120.68
